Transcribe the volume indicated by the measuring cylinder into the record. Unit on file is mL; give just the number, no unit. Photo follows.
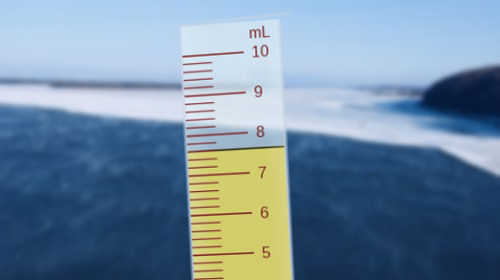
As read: 7.6
